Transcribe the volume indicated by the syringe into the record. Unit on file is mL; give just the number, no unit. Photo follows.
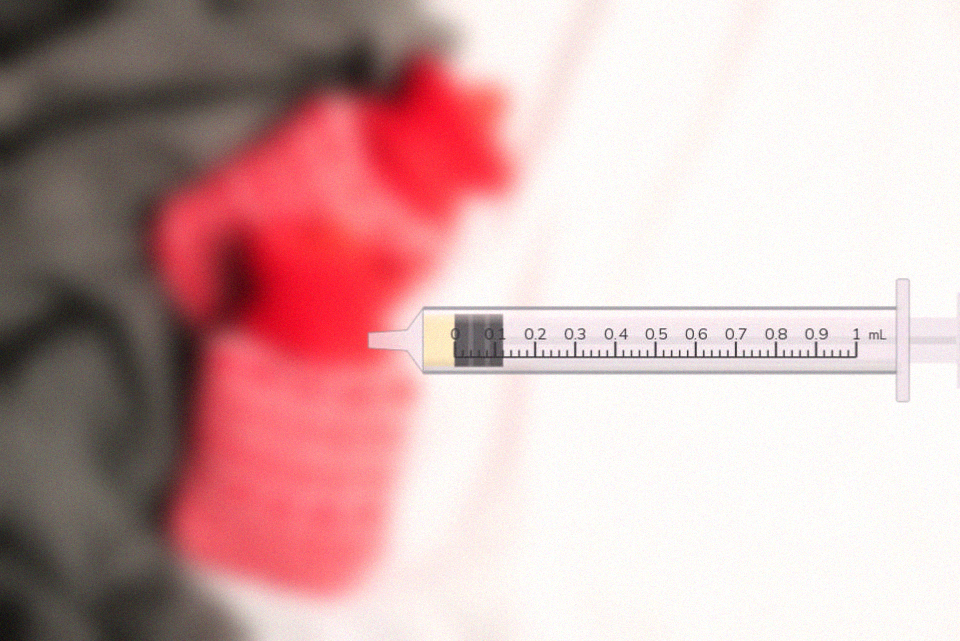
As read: 0
